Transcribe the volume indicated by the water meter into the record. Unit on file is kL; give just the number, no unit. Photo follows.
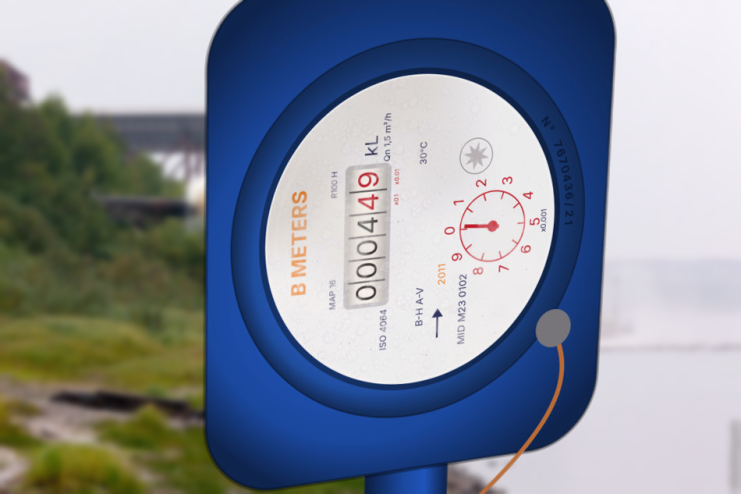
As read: 4.490
